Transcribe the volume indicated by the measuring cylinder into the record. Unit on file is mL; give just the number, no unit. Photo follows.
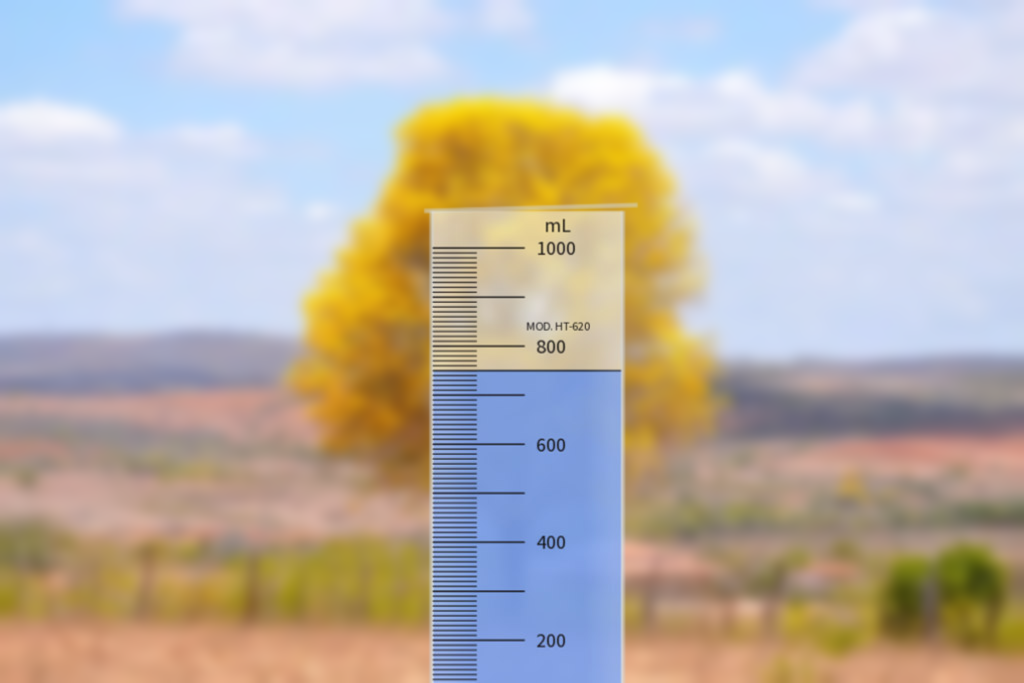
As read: 750
